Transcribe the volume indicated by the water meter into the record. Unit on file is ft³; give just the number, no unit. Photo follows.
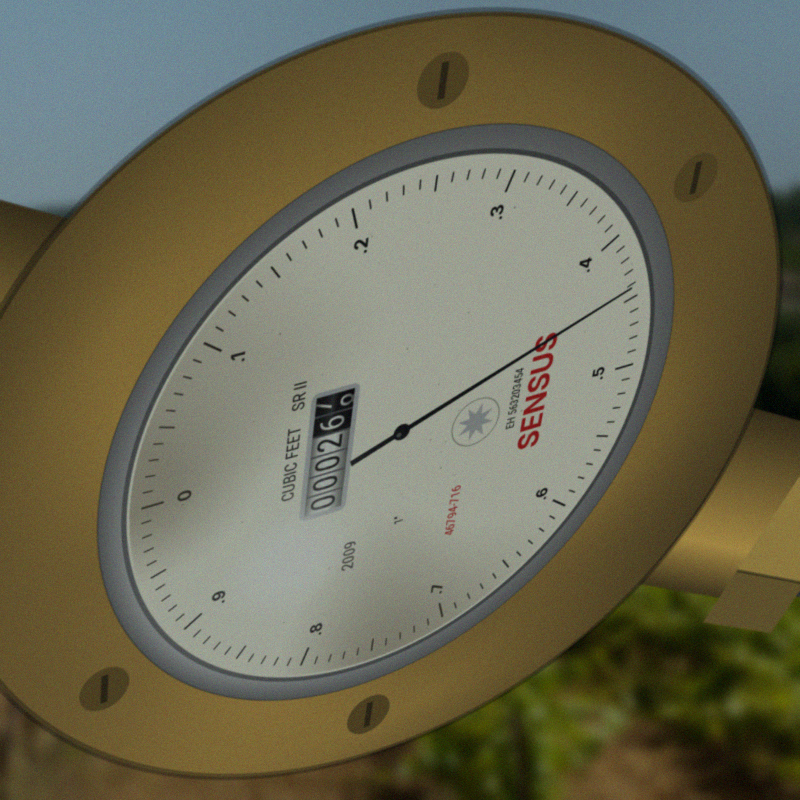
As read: 267.44
